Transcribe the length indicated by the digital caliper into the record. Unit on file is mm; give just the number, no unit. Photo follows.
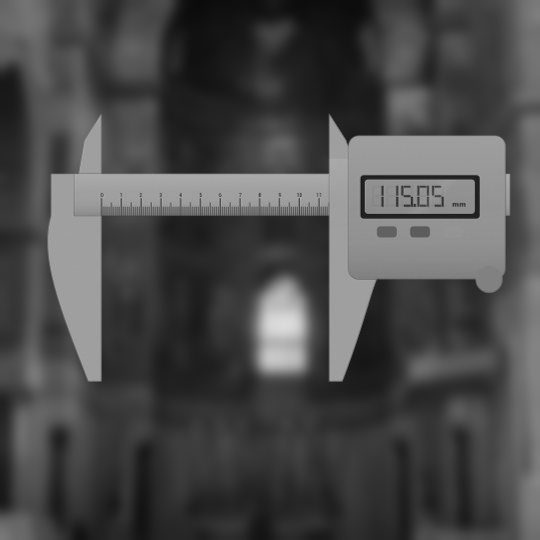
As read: 115.05
